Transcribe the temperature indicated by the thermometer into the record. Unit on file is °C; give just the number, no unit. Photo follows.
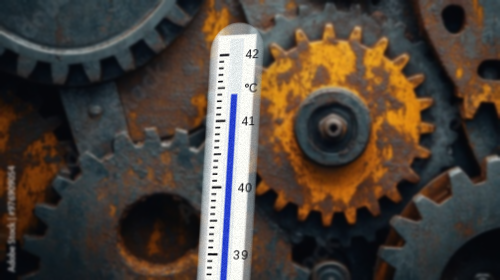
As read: 41.4
